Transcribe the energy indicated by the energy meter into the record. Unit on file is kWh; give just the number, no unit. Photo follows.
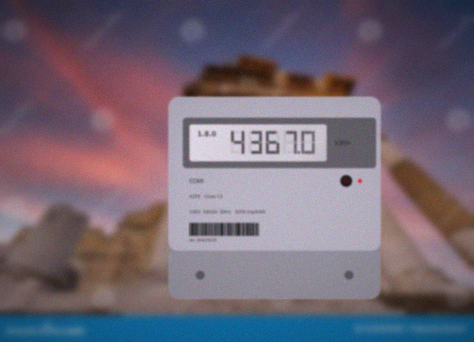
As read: 4367.0
